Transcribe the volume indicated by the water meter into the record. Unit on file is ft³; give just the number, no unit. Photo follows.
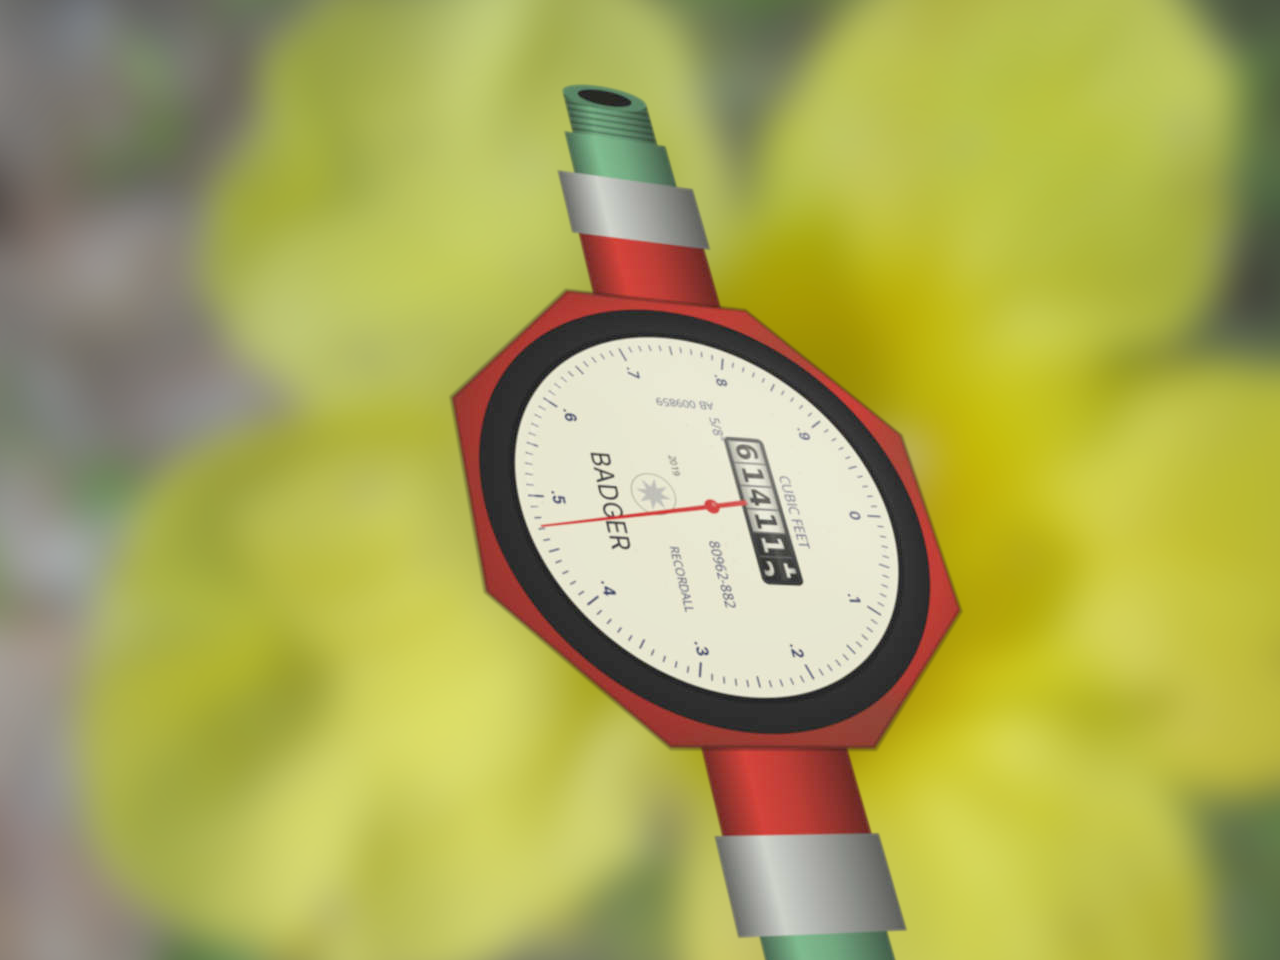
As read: 614111.47
